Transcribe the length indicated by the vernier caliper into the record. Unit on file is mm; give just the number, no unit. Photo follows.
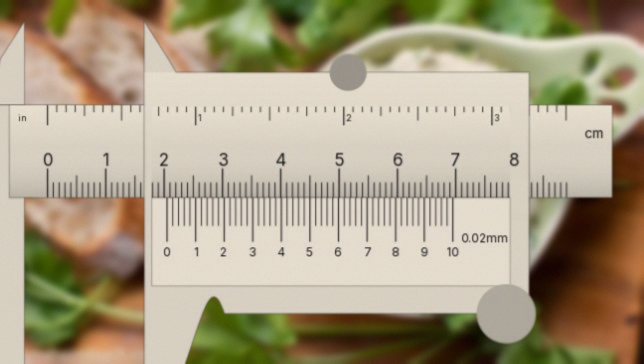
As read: 20.5
